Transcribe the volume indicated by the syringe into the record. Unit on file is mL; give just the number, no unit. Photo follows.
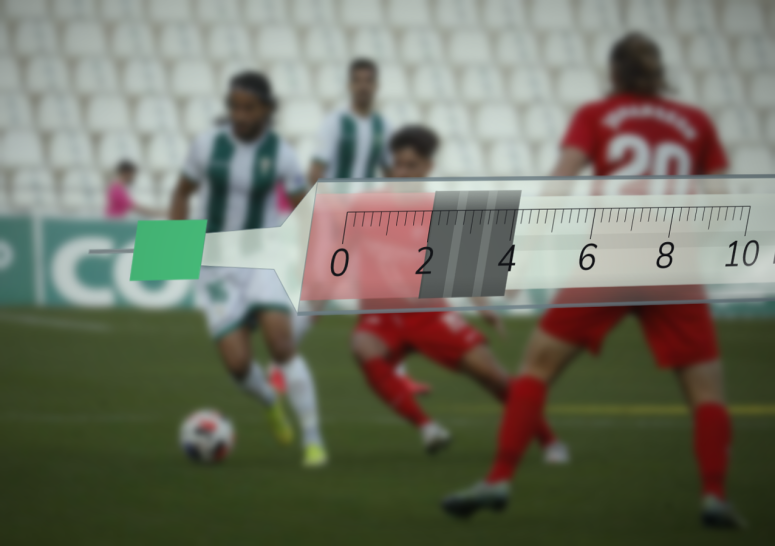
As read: 2
